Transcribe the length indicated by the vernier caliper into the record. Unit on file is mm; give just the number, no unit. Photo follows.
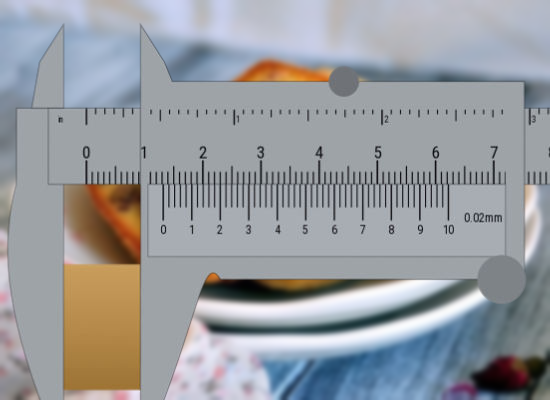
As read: 13.2
